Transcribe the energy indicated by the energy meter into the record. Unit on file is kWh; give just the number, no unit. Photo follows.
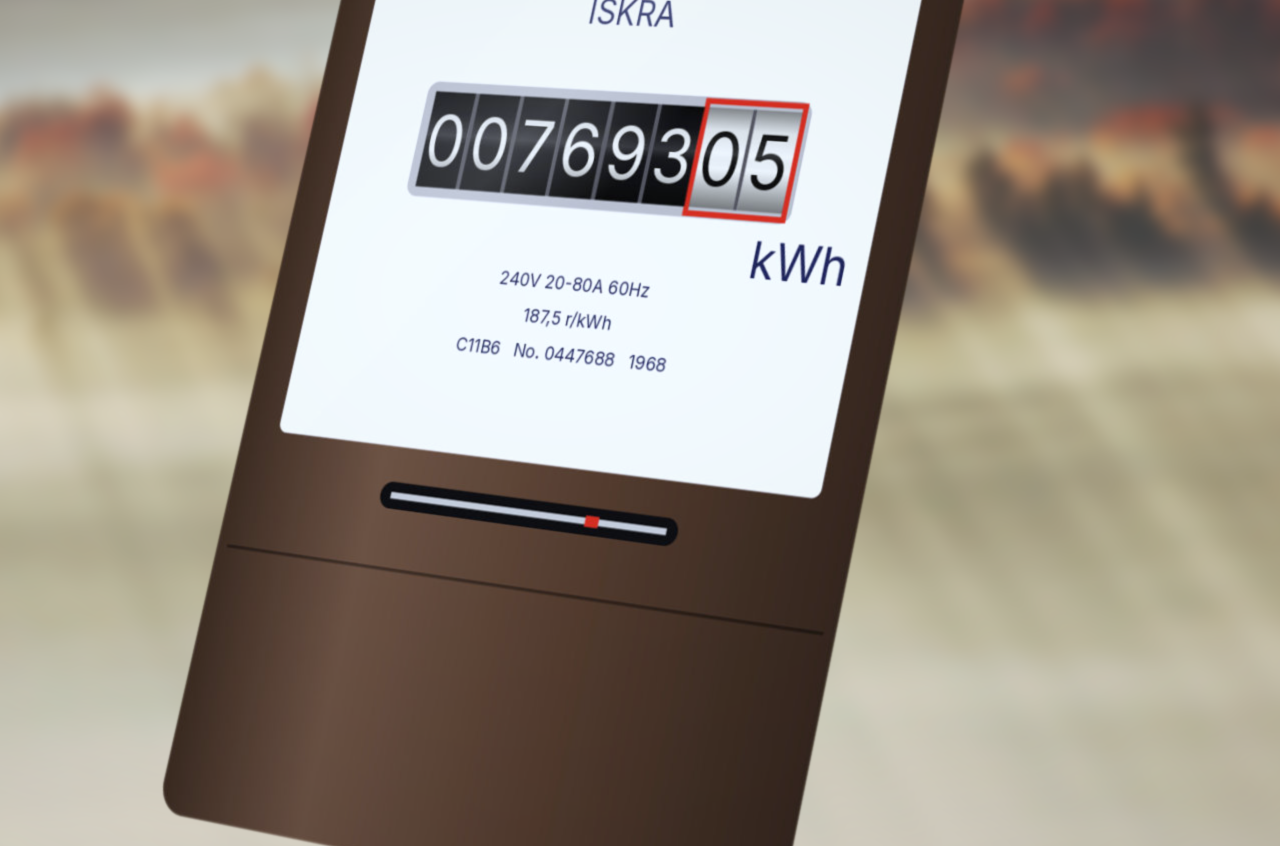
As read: 7693.05
